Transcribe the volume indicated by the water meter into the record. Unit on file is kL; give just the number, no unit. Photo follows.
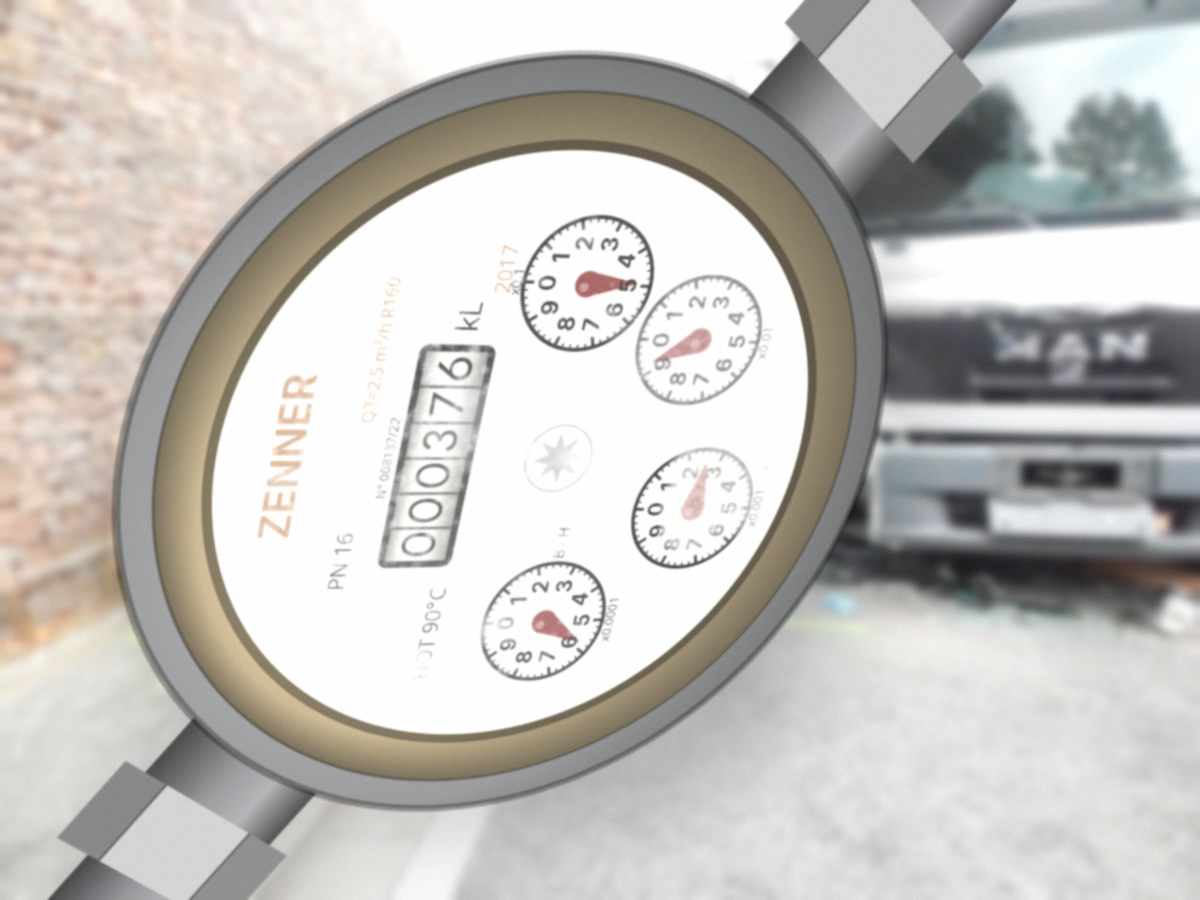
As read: 376.4925
